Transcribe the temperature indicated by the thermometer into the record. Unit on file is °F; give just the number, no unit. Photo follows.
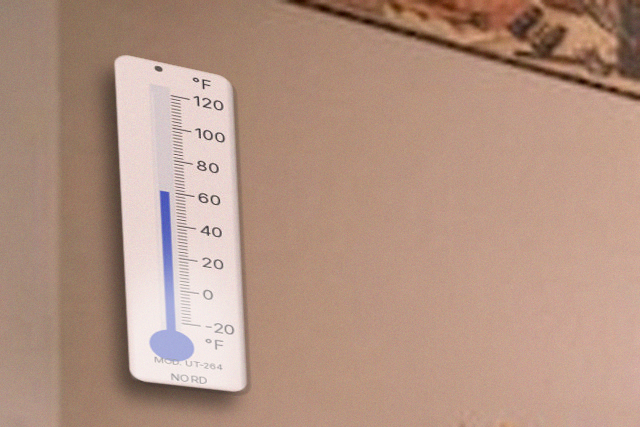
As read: 60
